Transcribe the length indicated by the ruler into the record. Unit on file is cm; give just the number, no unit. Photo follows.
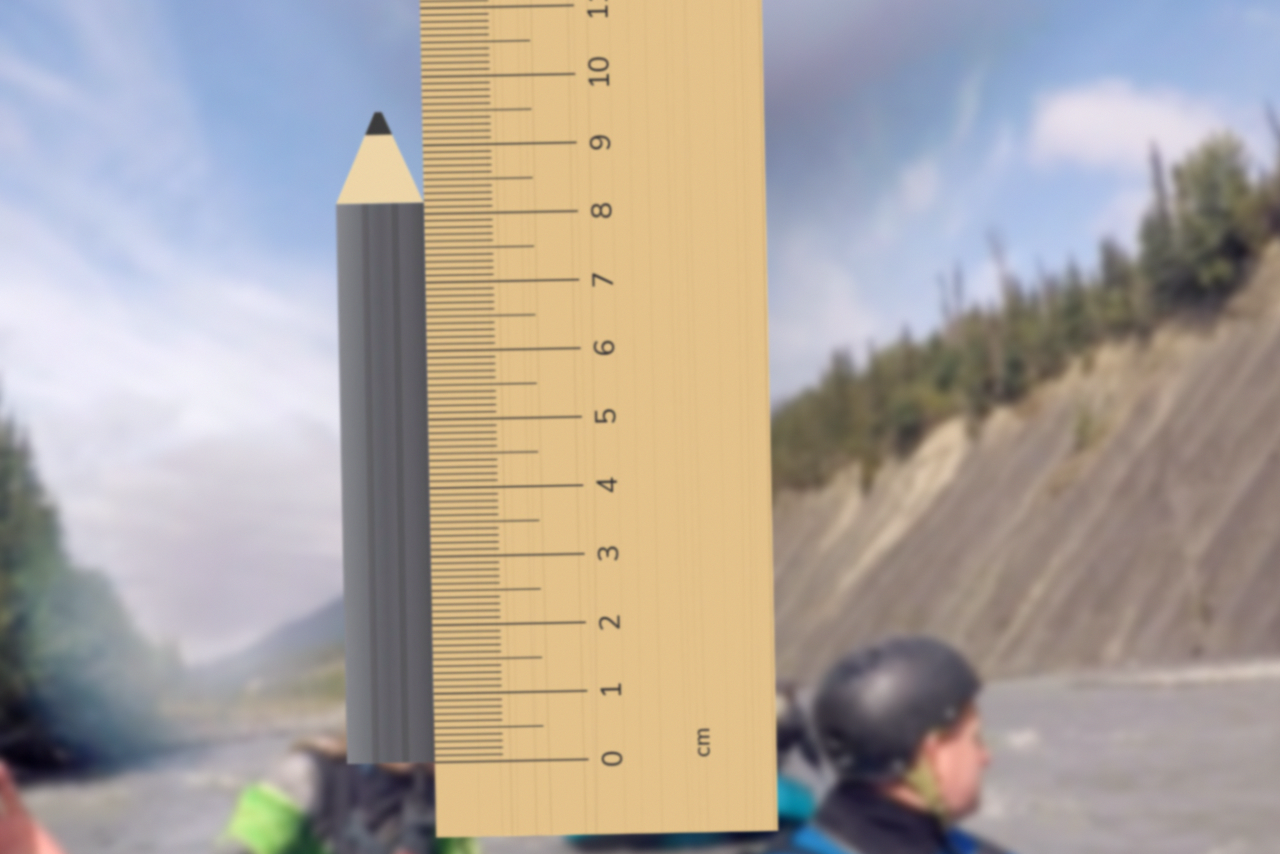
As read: 9.5
